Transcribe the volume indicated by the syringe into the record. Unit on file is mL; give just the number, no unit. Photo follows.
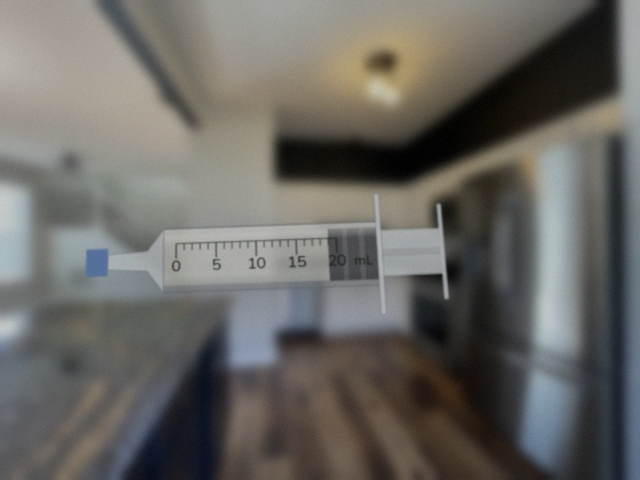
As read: 19
